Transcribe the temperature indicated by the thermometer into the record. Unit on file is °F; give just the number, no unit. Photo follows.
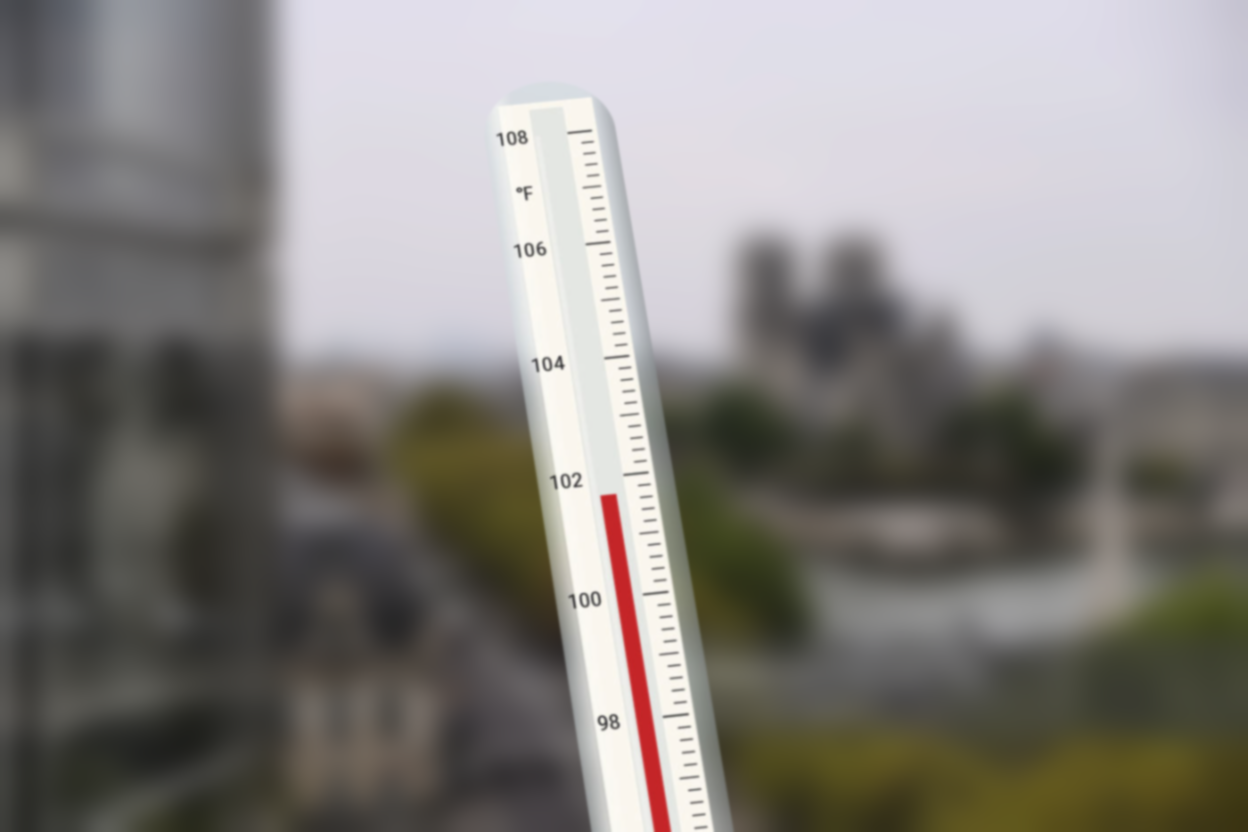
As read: 101.7
